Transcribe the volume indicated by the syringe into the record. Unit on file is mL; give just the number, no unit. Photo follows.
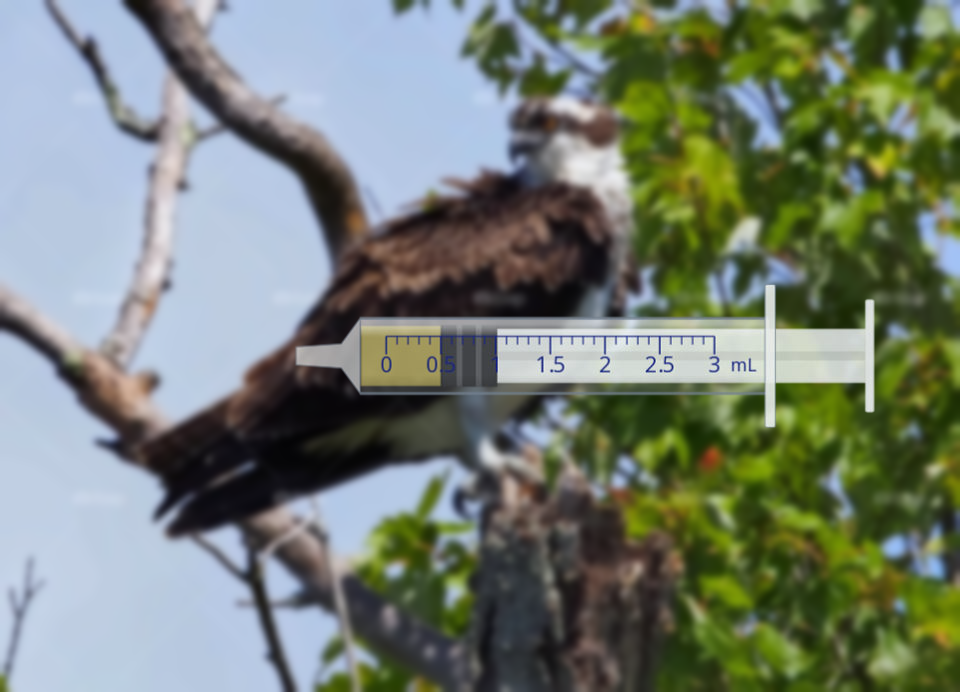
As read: 0.5
